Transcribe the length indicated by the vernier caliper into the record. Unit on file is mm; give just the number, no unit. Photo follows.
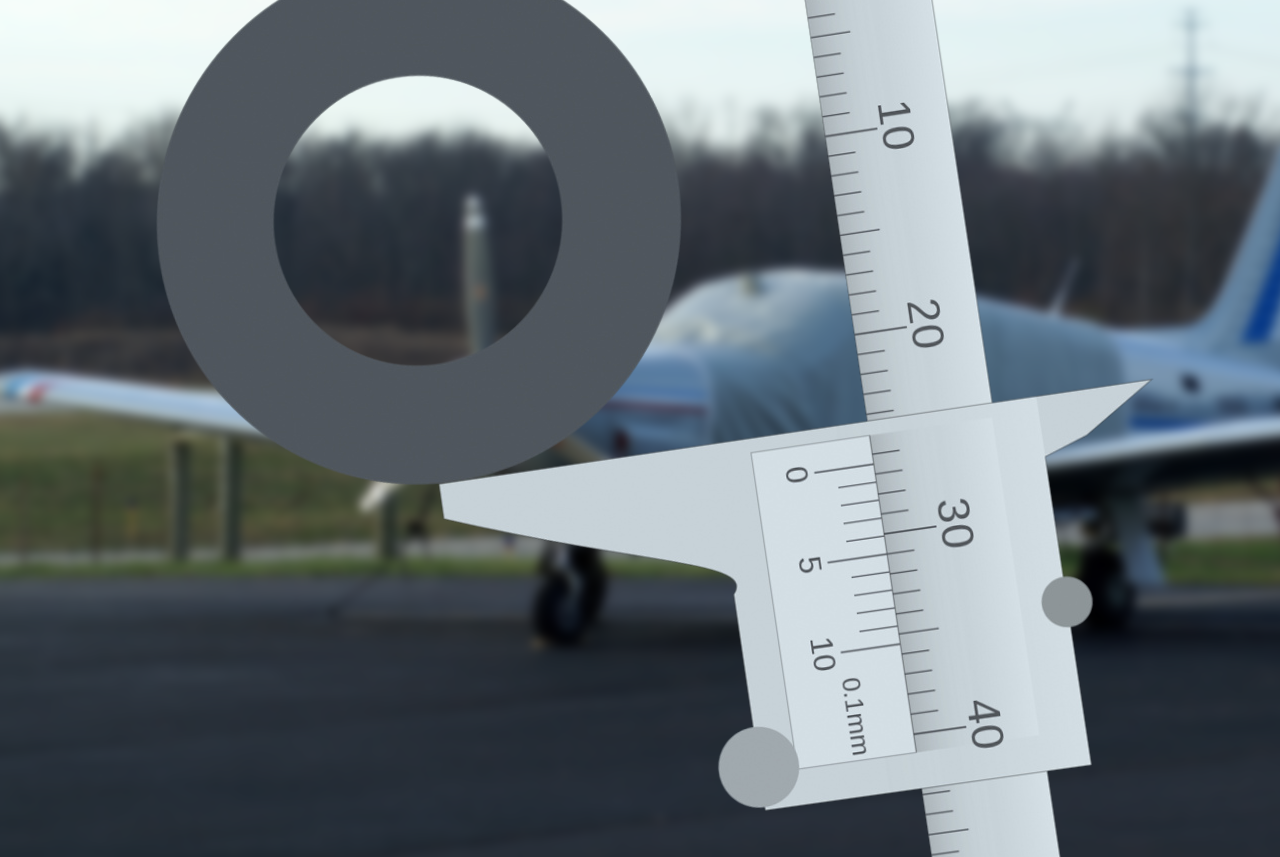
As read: 26.5
